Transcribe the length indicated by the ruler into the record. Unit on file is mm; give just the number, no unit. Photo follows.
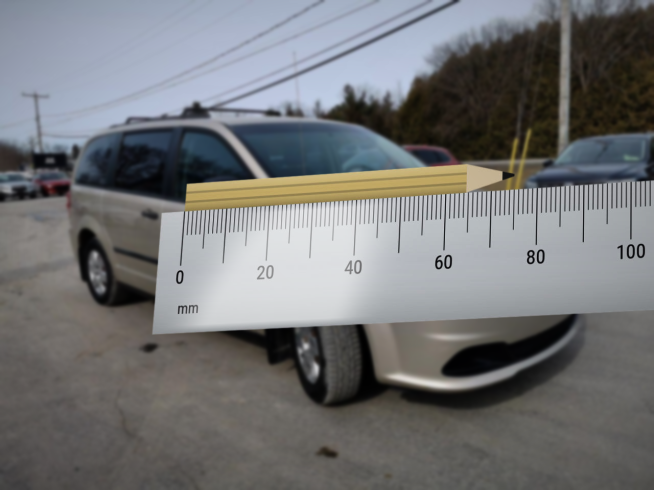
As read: 75
